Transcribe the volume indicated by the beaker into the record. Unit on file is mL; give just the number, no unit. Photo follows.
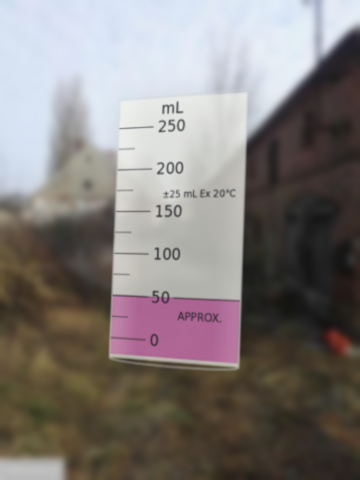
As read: 50
